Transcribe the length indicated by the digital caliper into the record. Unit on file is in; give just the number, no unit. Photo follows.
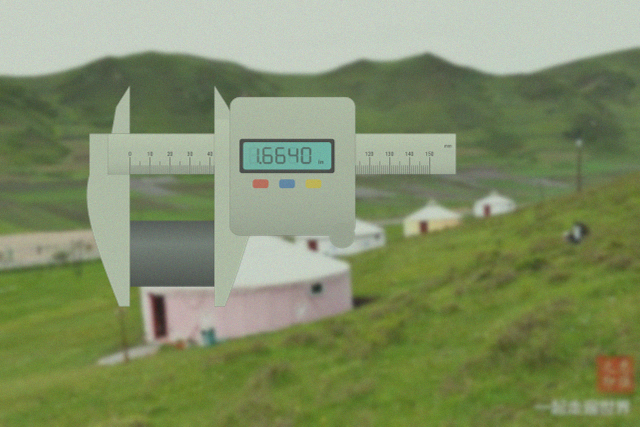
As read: 1.6640
